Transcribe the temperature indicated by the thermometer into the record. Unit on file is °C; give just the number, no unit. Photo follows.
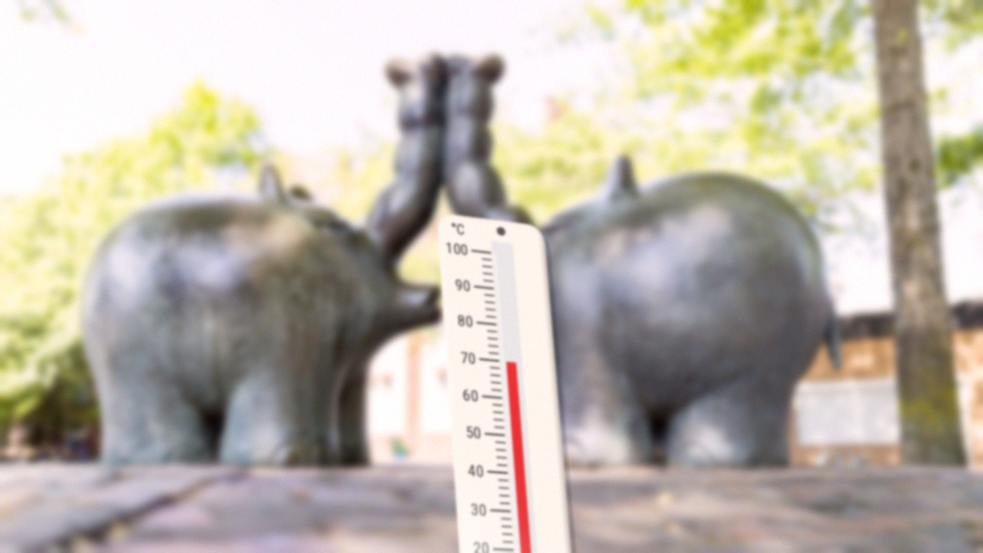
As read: 70
